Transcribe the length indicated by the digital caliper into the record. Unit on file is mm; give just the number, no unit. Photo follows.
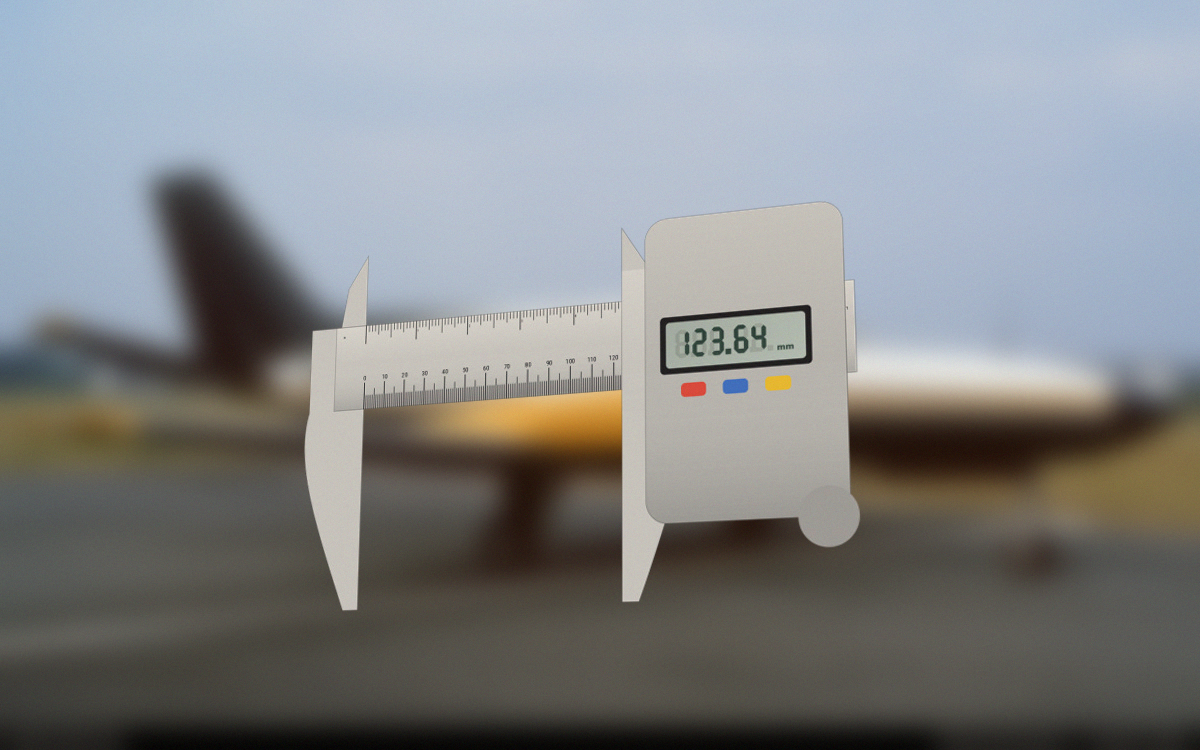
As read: 123.64
